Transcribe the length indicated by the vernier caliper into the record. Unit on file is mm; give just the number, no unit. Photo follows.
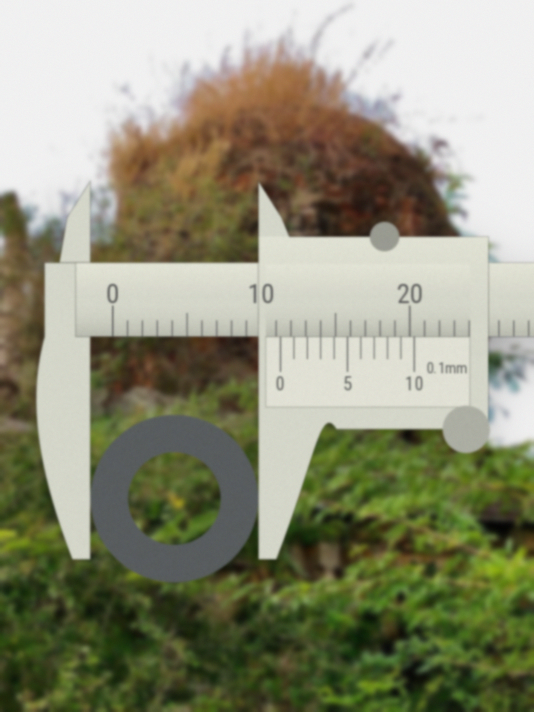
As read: 11.3
